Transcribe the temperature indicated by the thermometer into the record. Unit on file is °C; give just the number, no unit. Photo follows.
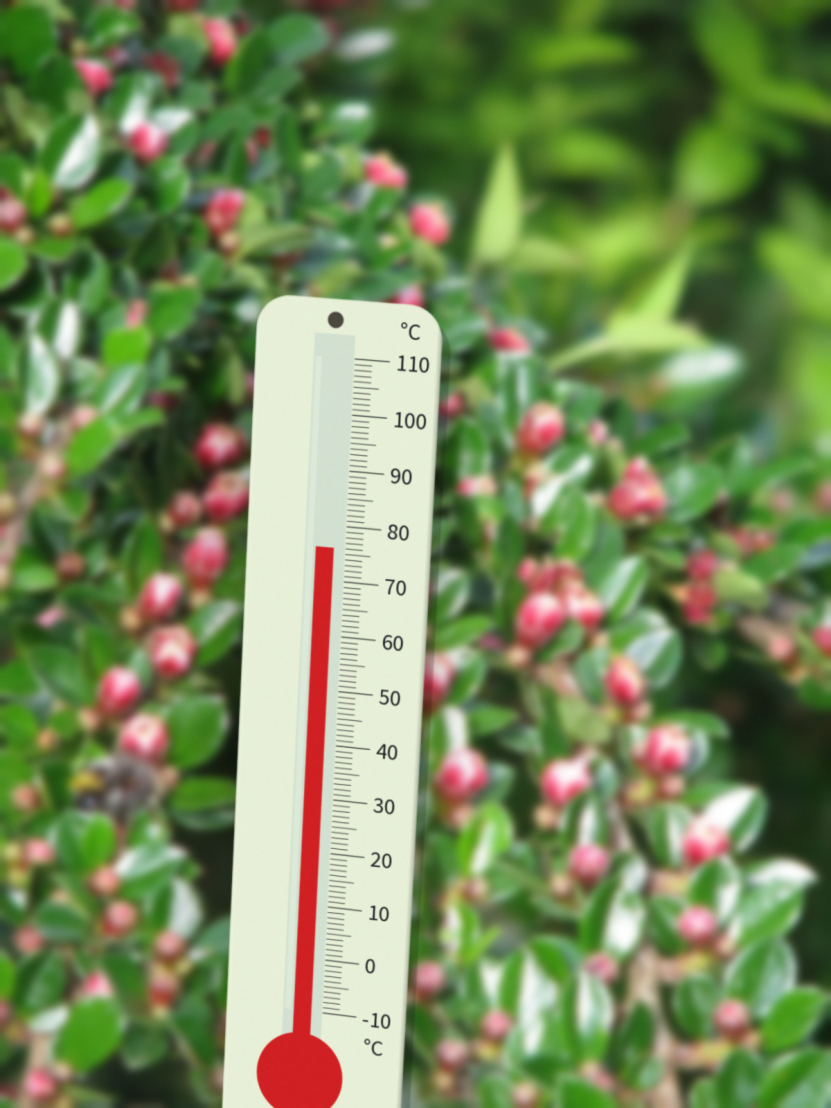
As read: 76
